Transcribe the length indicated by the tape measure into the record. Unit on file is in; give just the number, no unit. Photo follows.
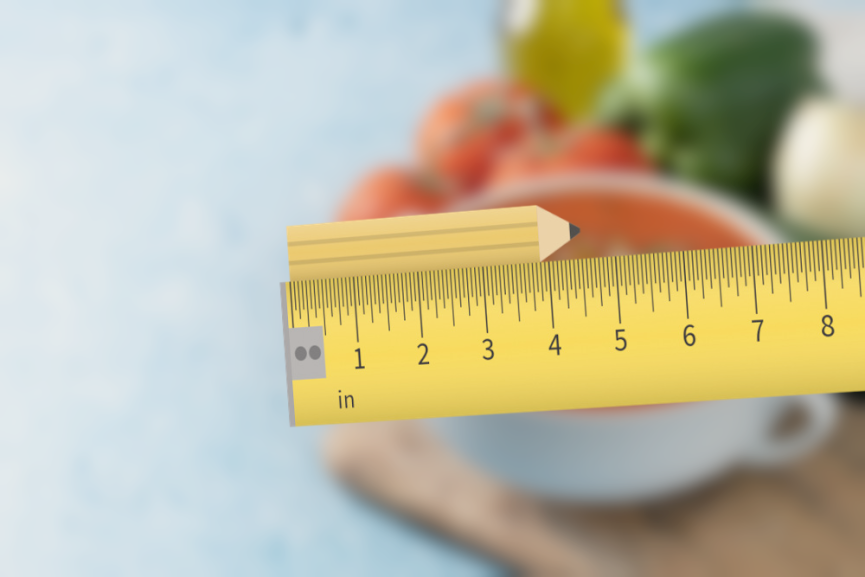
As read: 4.5
